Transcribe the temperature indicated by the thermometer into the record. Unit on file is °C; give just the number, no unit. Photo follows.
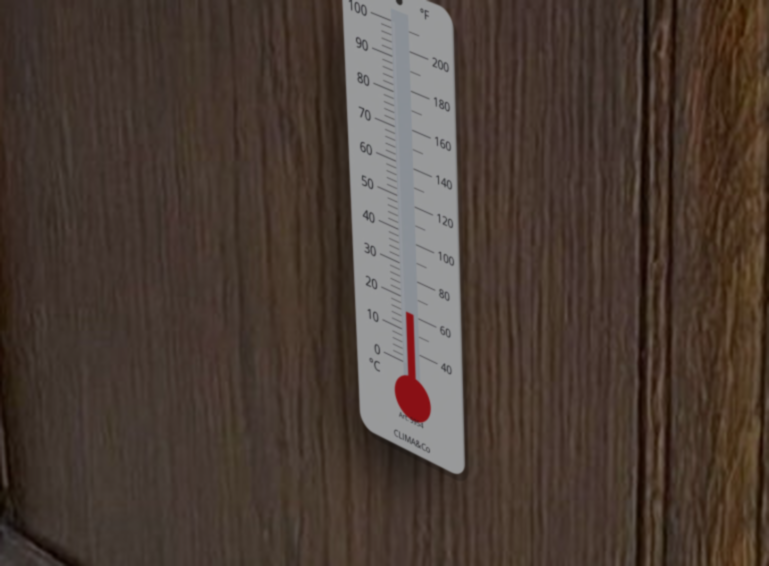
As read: 16
